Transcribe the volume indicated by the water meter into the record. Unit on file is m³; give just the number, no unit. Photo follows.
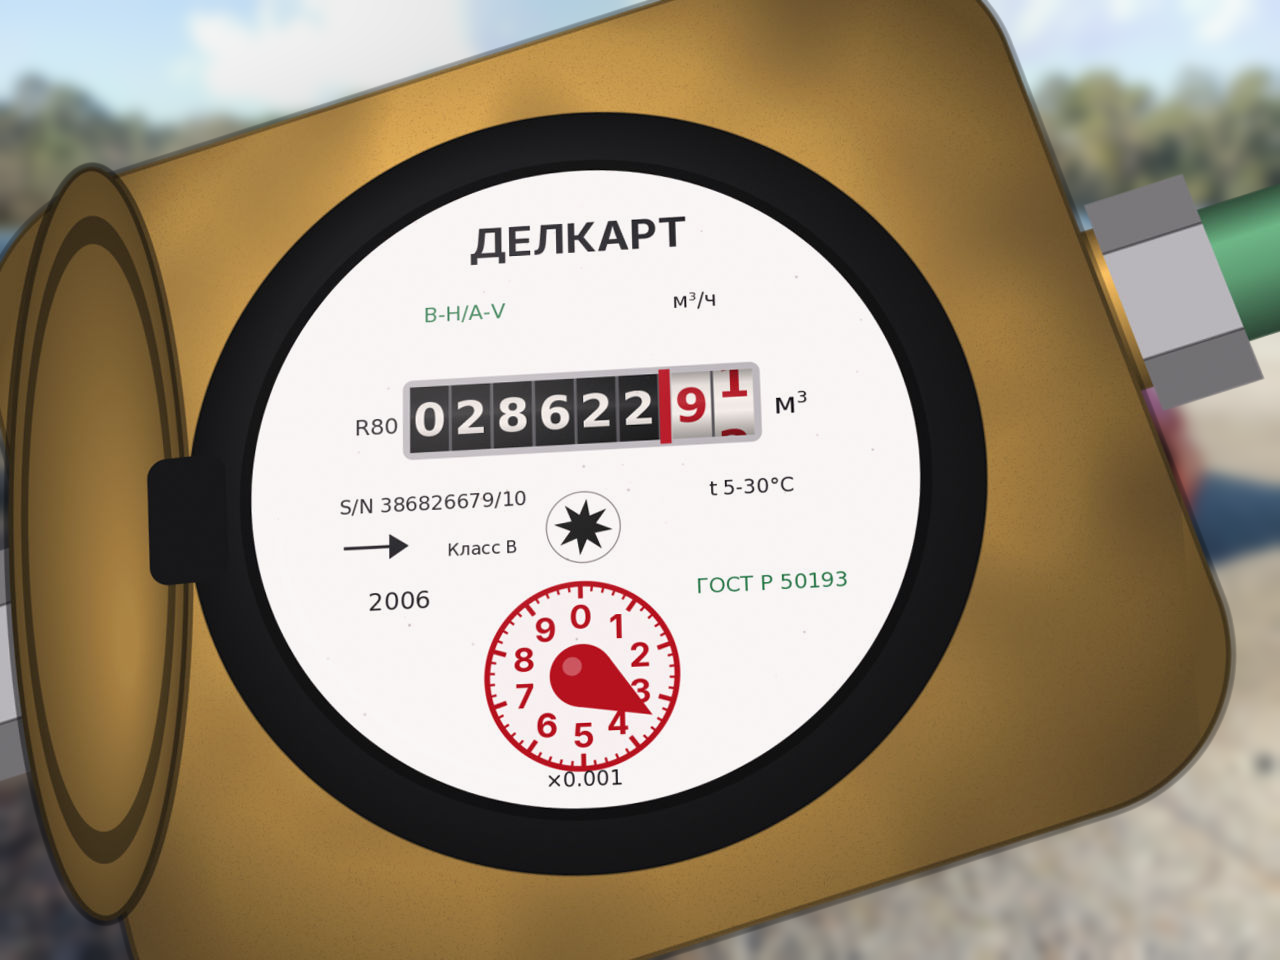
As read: 28622.913
